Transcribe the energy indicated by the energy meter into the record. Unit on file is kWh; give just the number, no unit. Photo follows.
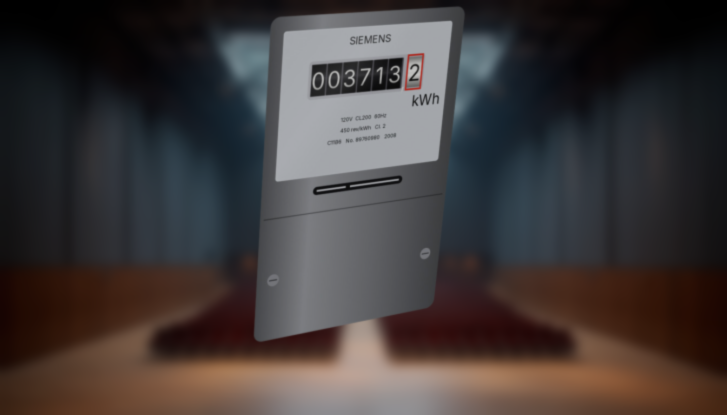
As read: 3713.2
